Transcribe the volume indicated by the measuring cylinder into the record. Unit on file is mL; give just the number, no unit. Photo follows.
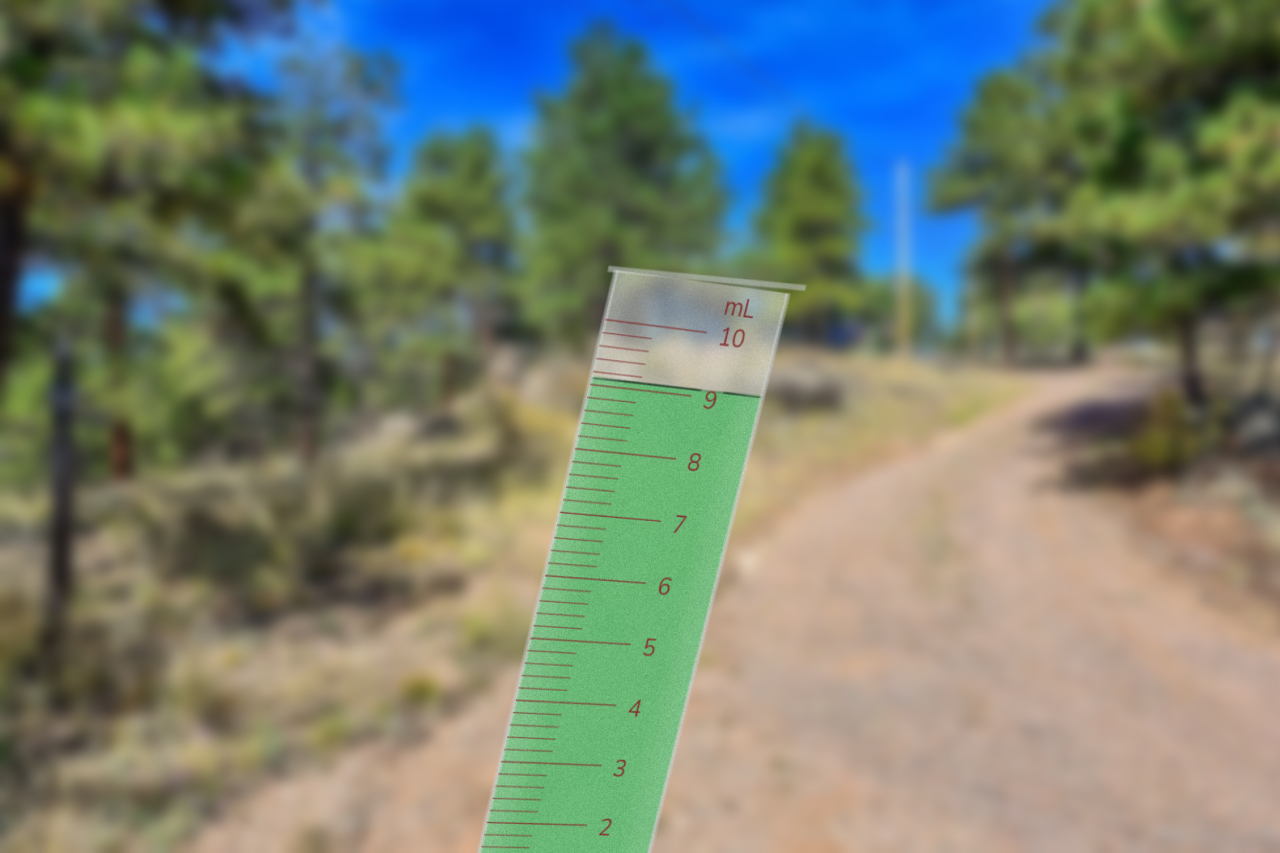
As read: 9.1
